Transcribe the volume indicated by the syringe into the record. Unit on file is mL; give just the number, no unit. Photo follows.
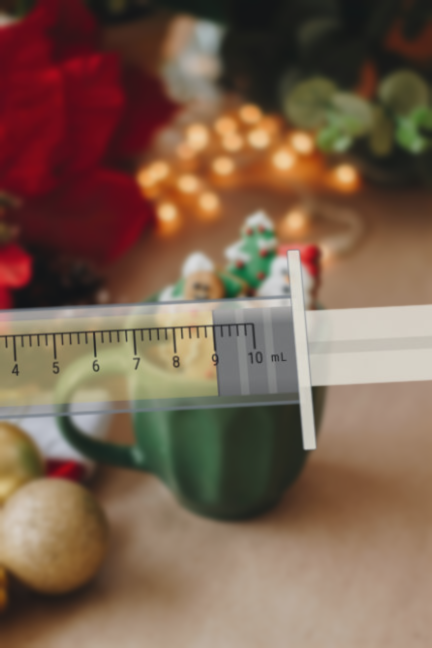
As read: 9
